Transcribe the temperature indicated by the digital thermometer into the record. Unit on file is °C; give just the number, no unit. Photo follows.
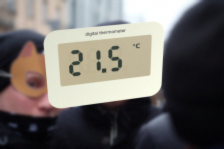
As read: 21.5
